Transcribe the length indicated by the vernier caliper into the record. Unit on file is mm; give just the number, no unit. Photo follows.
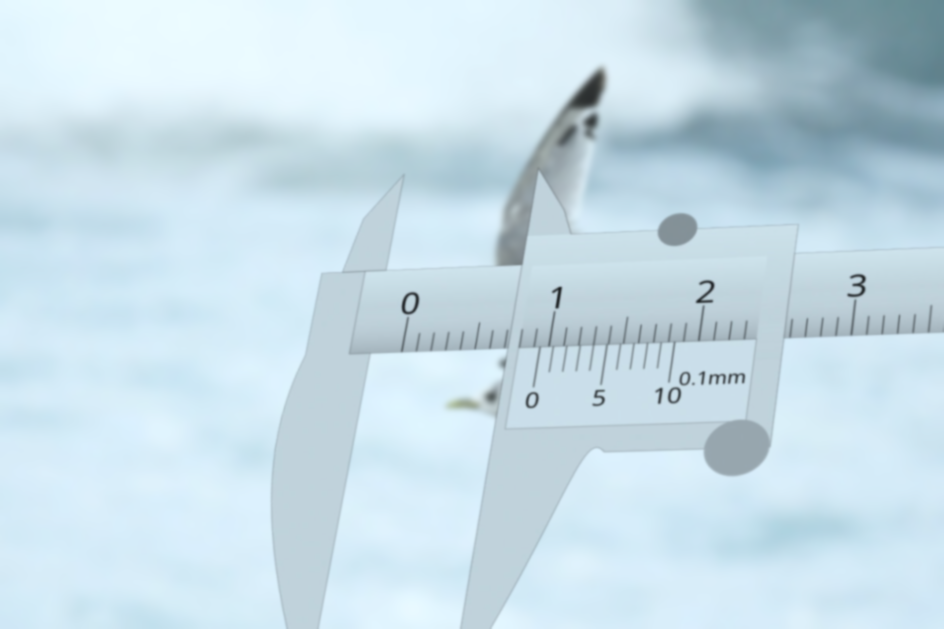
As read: 9.4
